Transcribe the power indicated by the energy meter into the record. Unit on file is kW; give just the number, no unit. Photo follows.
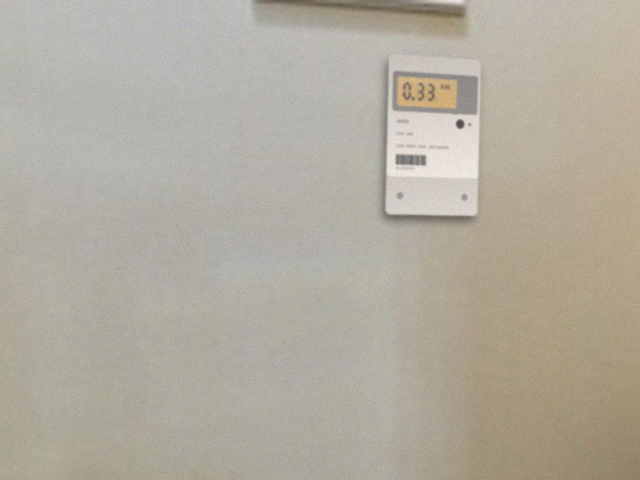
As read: 0.33
